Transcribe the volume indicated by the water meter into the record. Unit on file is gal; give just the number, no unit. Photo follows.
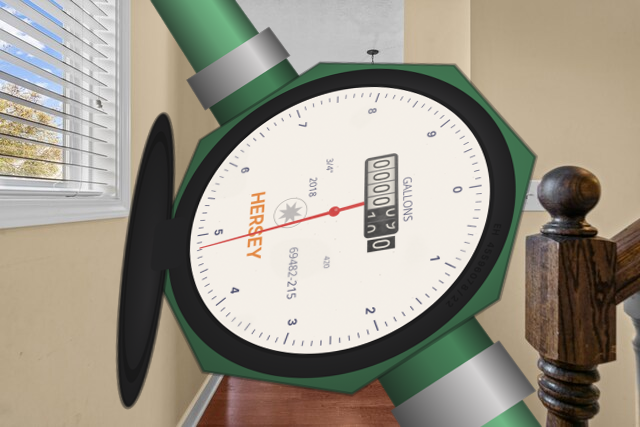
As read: 94.8
